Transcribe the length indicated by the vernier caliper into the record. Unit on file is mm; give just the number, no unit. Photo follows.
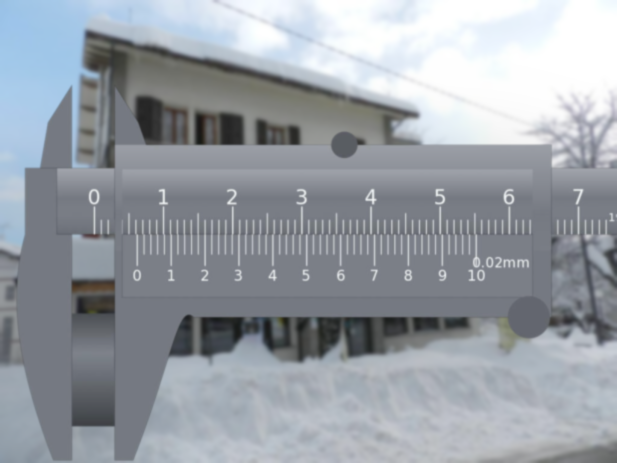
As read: 6.2
